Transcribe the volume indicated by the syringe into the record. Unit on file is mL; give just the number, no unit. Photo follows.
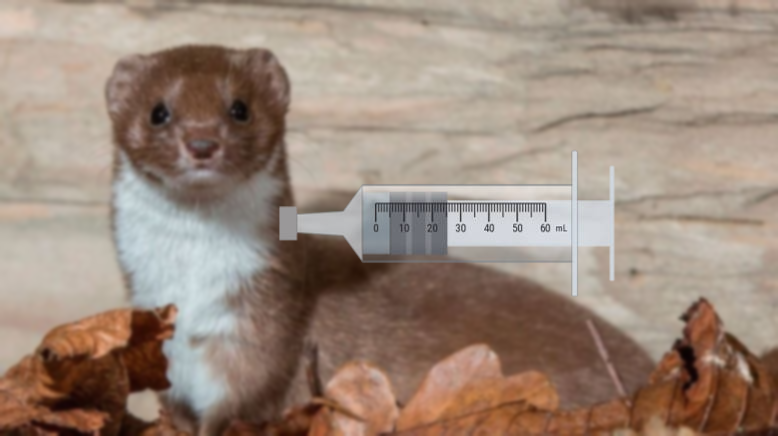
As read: 5
